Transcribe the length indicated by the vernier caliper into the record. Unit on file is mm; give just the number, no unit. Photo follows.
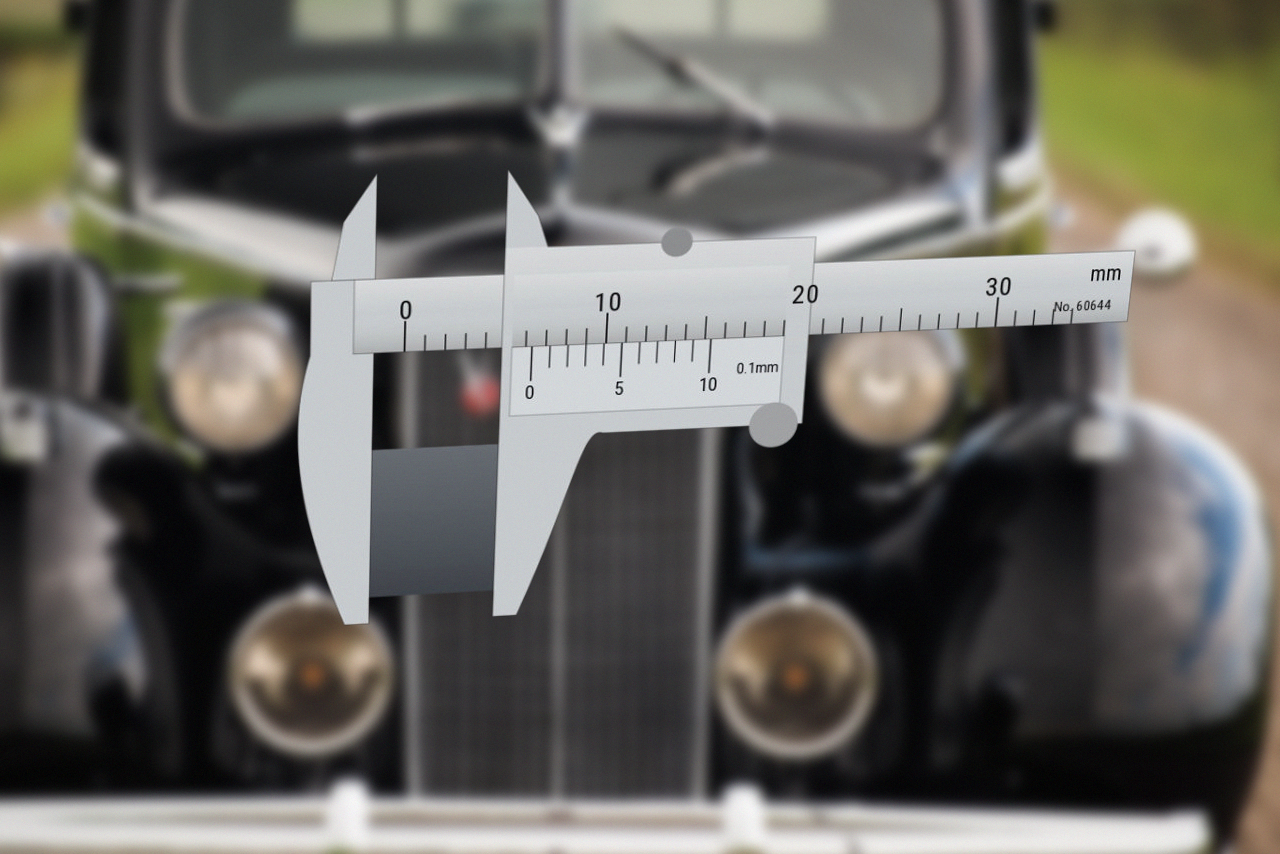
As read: 6.3
